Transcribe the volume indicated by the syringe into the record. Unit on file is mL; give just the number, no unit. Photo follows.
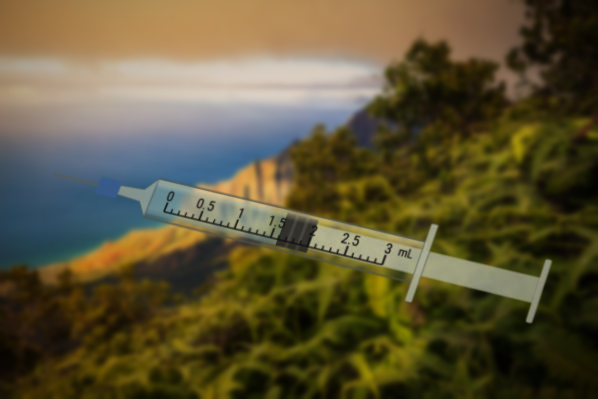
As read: 1.6
